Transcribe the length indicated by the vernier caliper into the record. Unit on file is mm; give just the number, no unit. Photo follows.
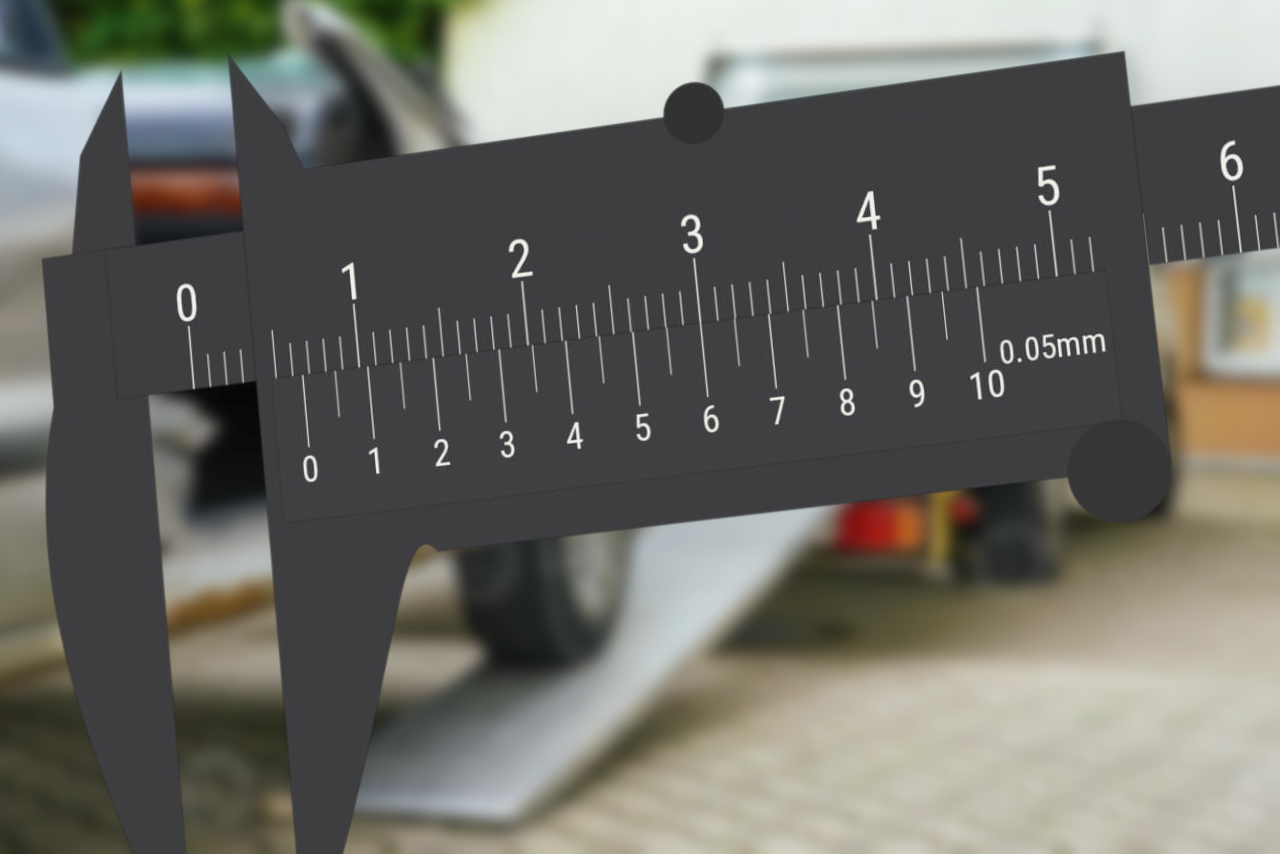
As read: 6.6
